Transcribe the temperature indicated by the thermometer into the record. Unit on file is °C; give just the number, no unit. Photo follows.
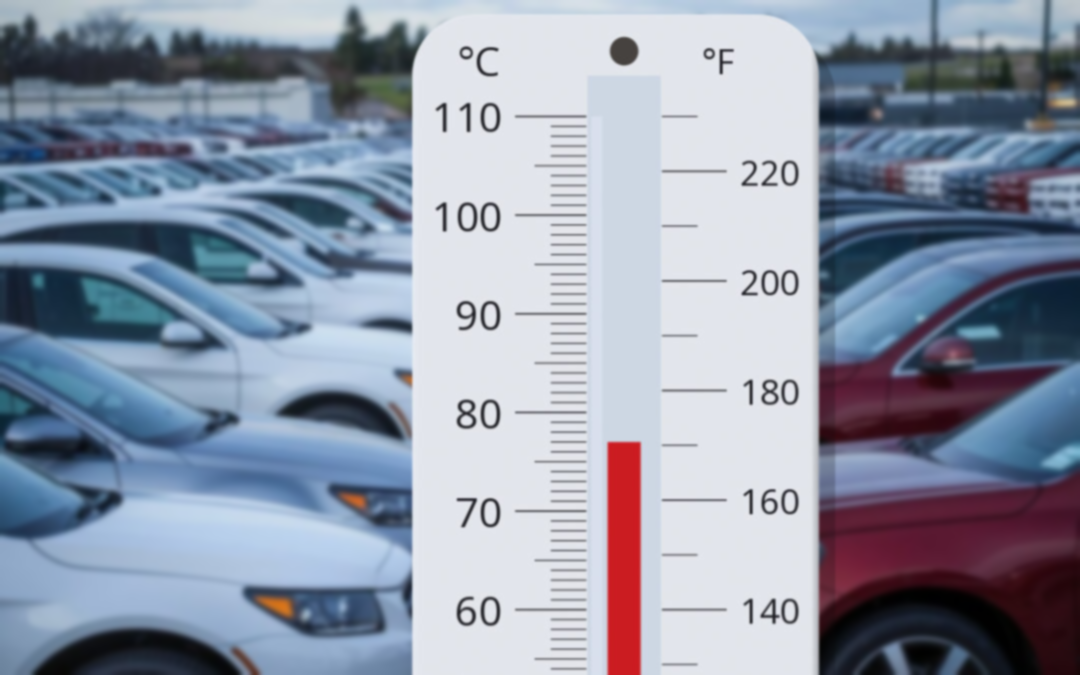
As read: 77
